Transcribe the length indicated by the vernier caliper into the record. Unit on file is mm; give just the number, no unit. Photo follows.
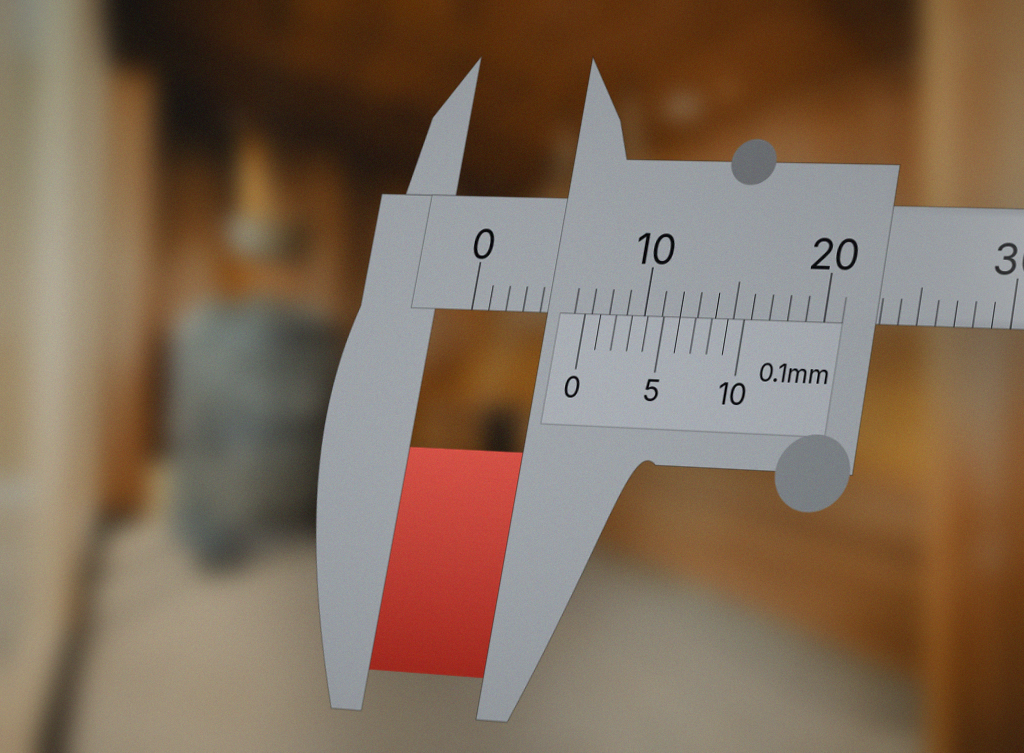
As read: 6.6
